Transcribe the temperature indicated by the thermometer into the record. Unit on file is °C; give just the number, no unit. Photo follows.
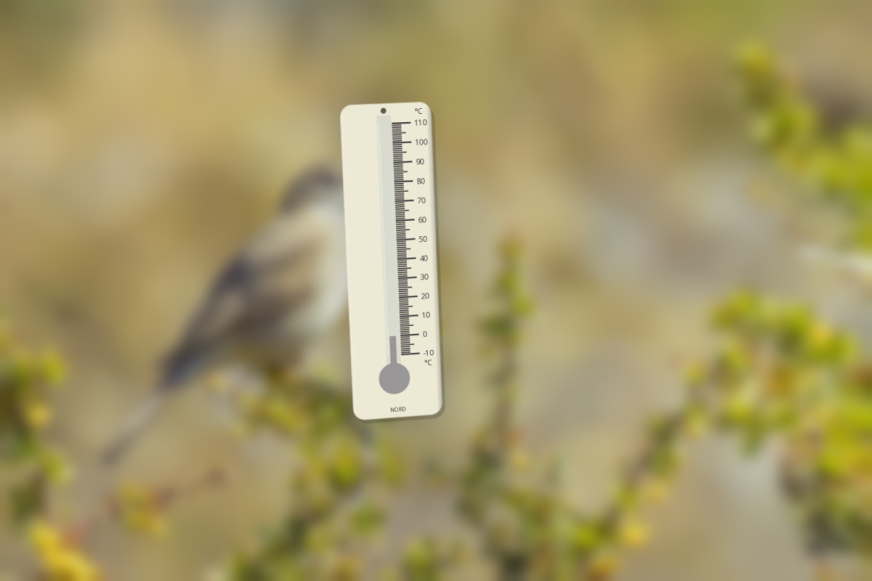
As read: 0
